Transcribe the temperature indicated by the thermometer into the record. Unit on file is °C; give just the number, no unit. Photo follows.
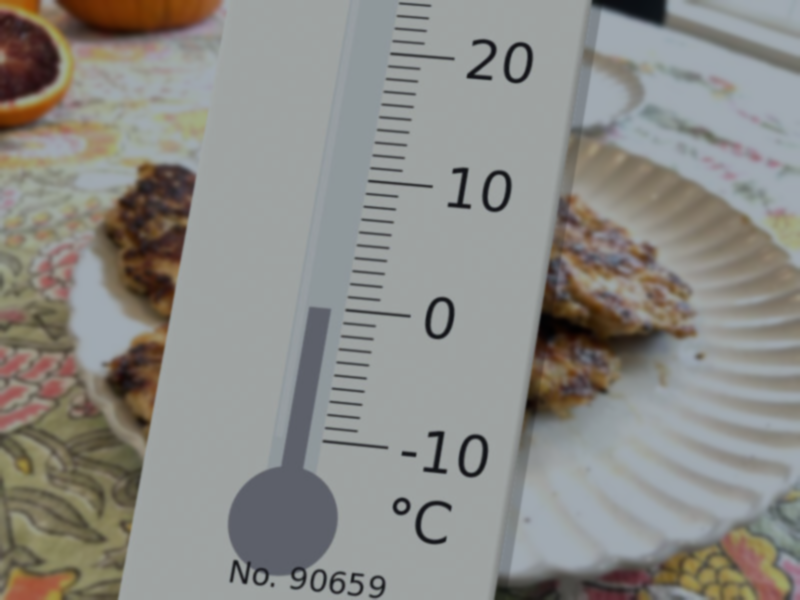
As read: 0
